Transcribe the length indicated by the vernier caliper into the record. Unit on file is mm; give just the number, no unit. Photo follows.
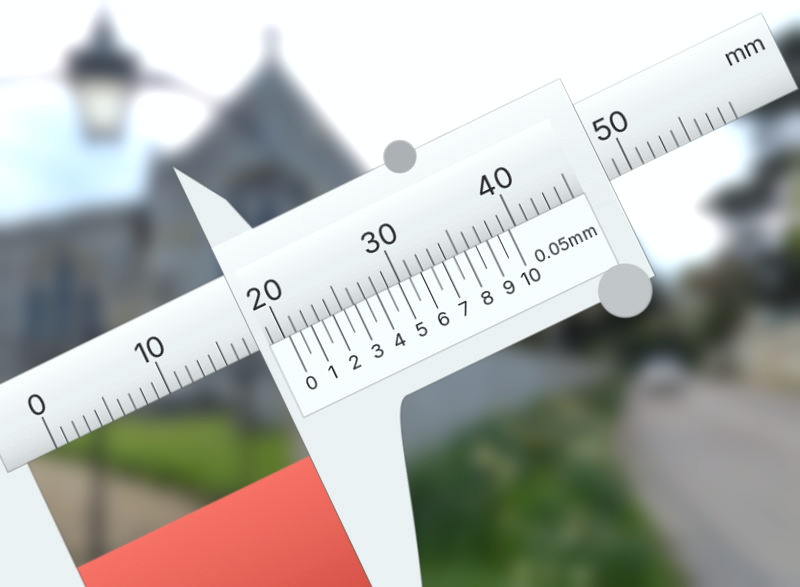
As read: 20.4
